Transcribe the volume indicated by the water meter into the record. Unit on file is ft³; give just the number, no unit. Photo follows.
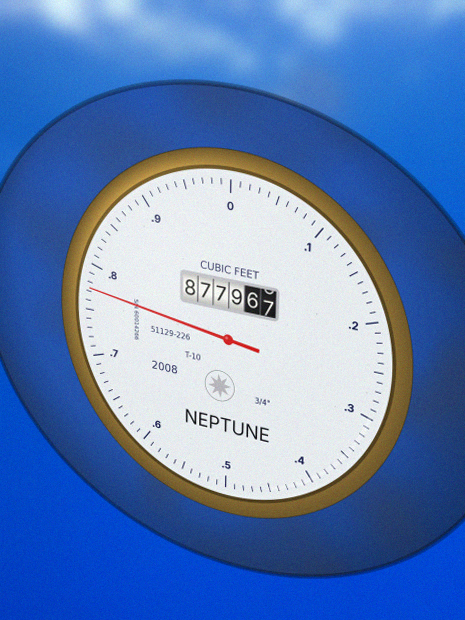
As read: 877966.77
